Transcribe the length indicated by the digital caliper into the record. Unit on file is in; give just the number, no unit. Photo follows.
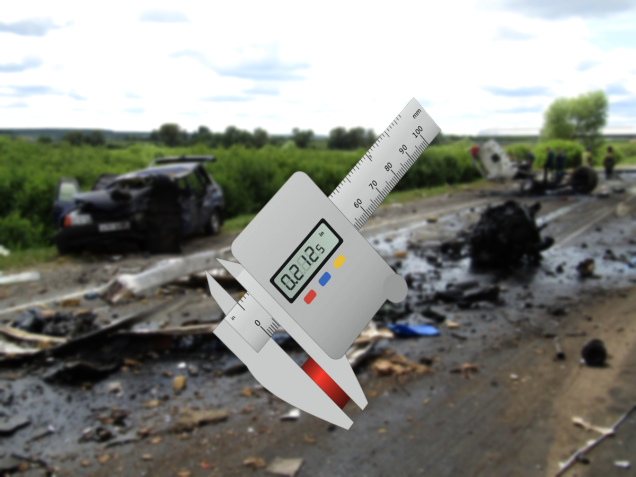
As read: 0.2125
